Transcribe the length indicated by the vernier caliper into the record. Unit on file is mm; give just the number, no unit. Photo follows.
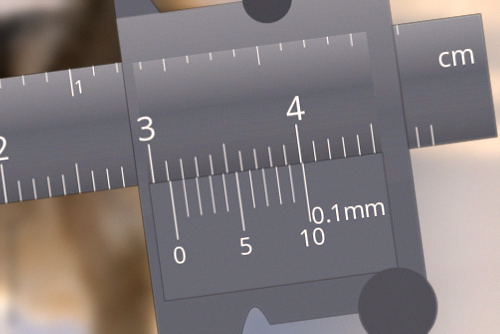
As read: 31.1
